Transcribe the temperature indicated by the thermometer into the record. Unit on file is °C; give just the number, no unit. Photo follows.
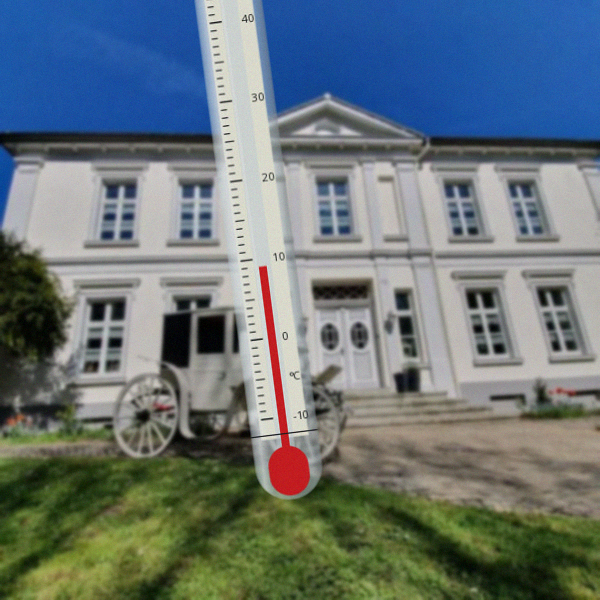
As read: 9
